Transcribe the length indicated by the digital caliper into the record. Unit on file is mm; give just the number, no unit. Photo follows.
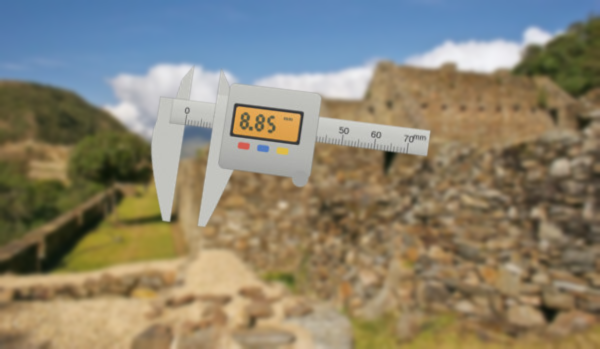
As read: 8.85
